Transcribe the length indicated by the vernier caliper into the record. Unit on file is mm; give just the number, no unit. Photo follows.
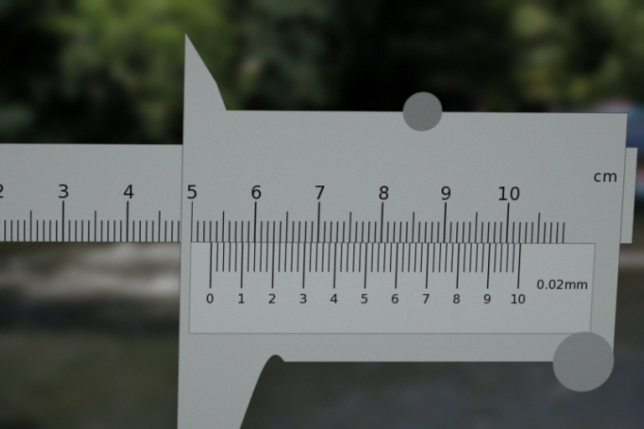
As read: 53.2
